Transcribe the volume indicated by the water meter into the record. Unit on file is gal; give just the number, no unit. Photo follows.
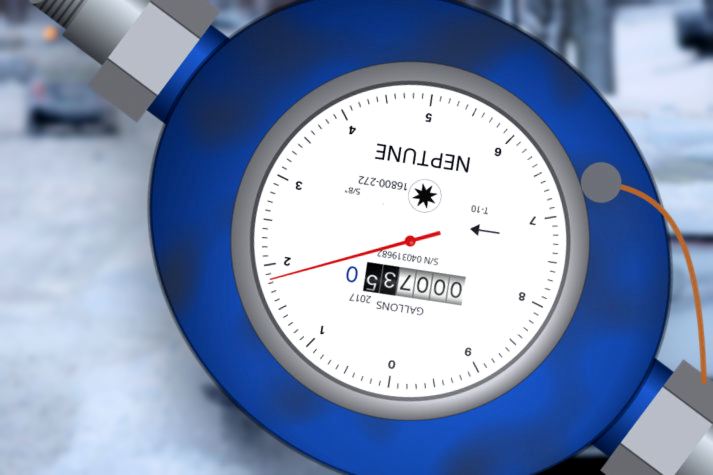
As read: 7351.8
